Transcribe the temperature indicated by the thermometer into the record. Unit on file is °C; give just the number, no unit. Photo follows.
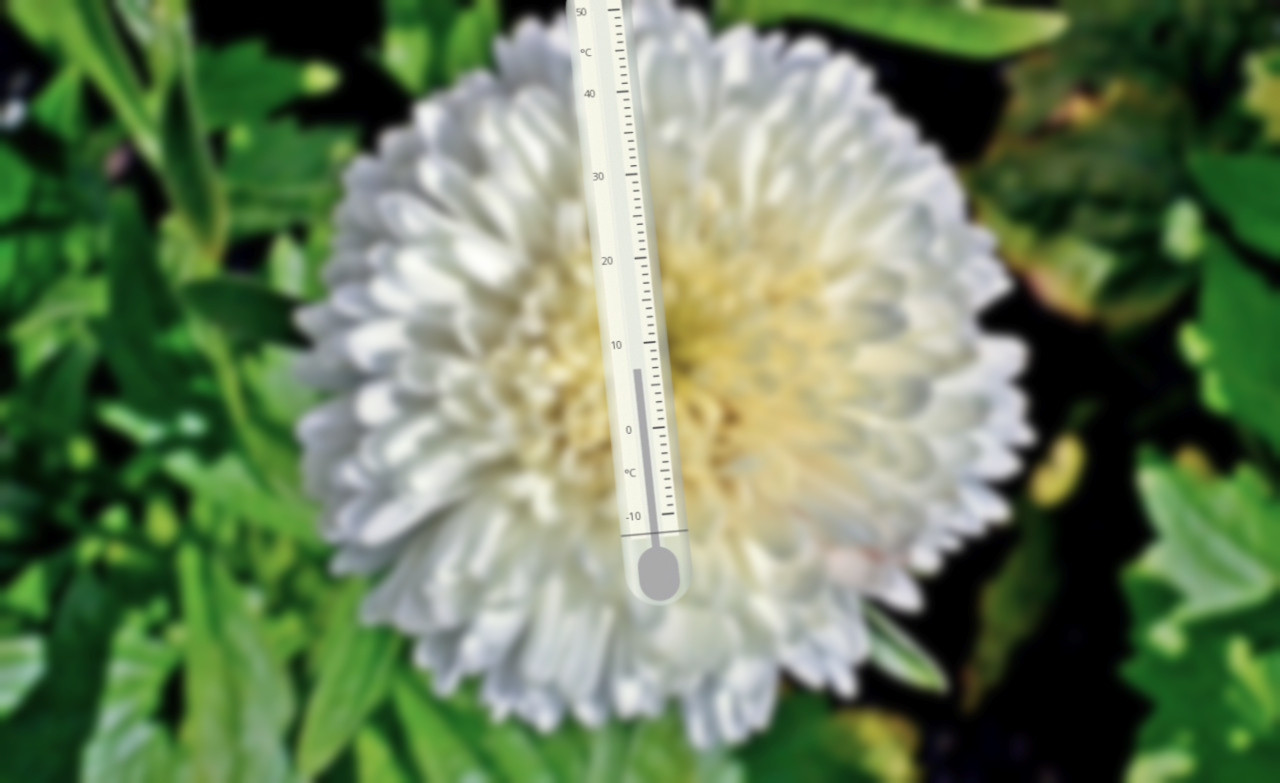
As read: 7
